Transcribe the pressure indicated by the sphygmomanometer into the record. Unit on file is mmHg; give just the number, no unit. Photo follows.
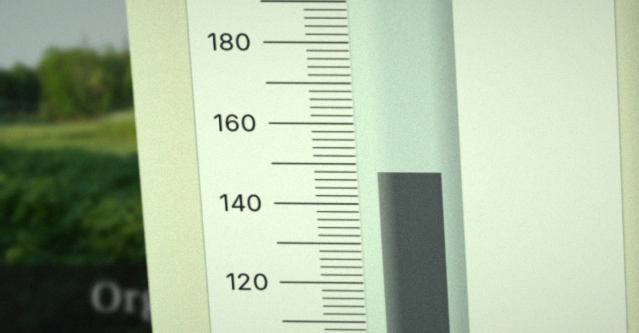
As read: 148
